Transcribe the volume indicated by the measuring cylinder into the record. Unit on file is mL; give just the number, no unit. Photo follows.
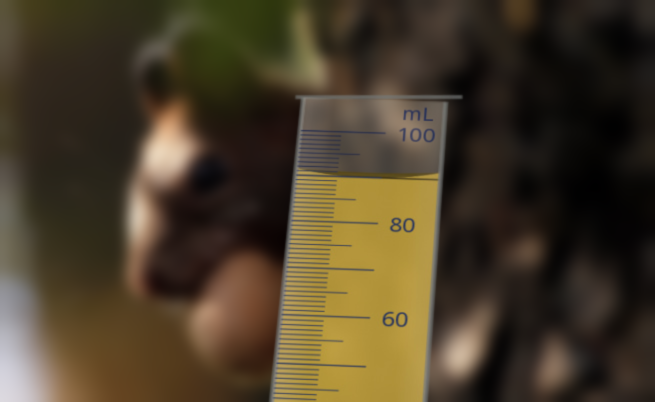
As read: 90
